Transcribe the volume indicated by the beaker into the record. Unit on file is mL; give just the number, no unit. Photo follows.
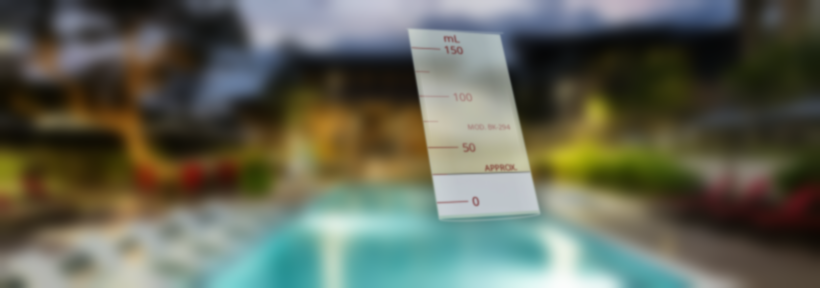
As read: 25
